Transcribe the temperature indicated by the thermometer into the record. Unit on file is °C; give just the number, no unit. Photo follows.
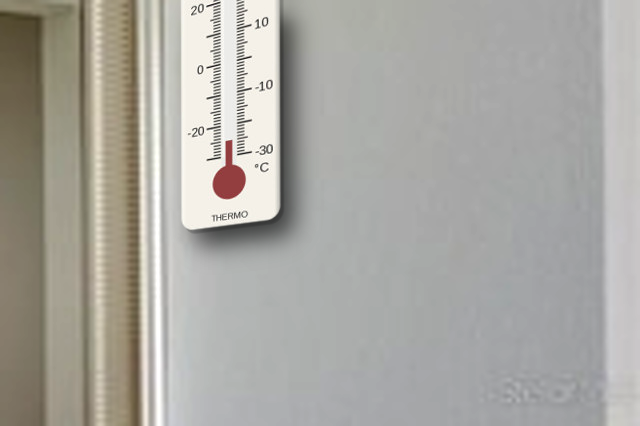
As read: -25
